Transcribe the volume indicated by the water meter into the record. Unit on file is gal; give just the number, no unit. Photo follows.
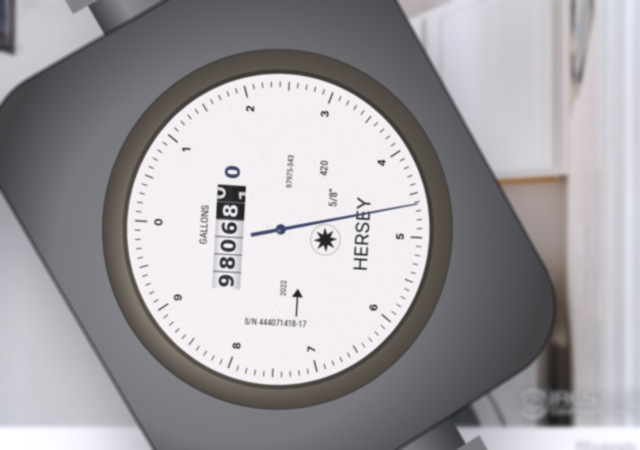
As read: 9806804.6
